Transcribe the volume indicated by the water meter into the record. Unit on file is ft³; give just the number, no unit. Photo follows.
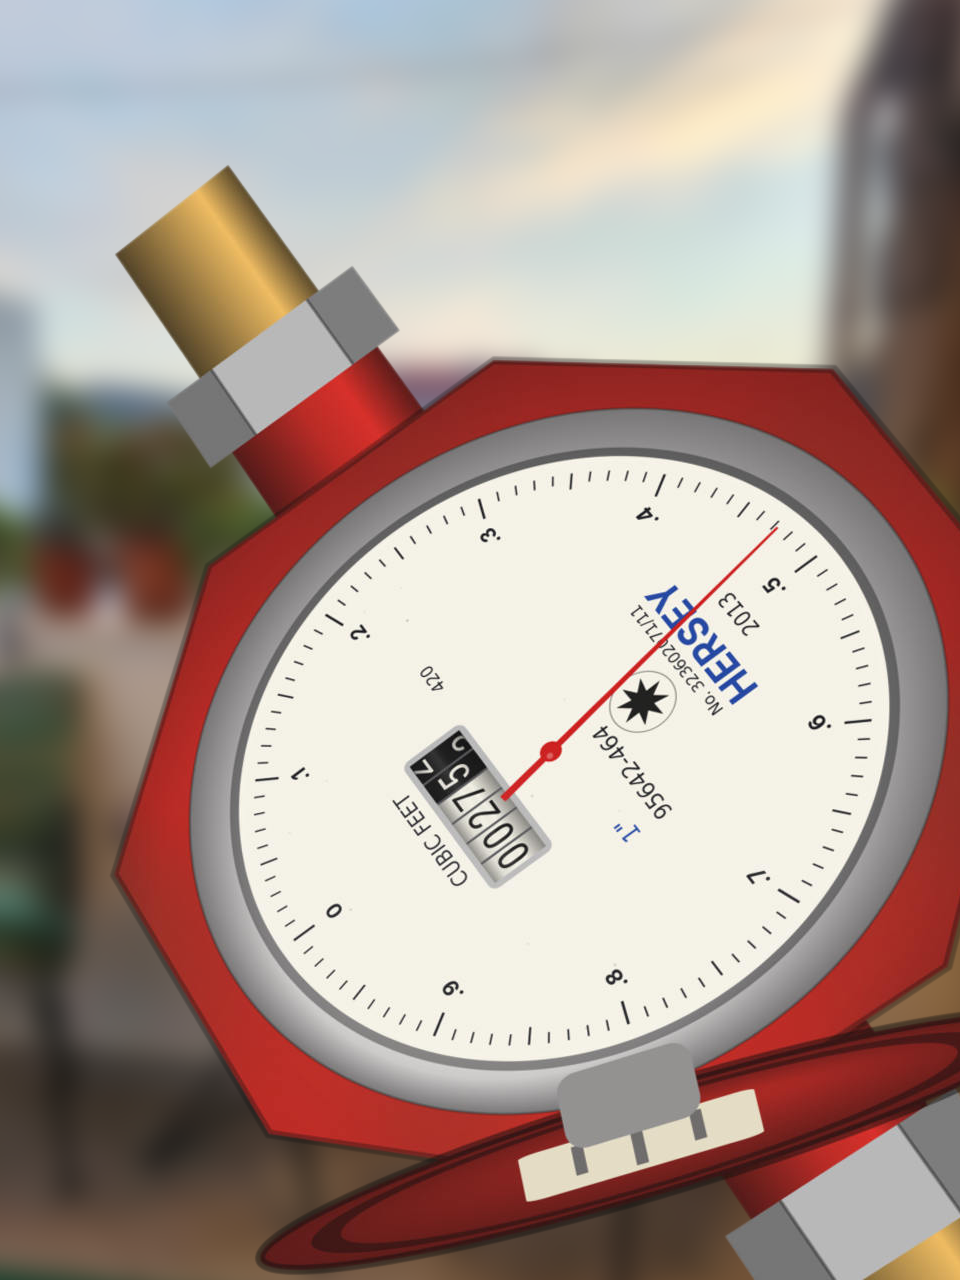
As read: 2752.47
